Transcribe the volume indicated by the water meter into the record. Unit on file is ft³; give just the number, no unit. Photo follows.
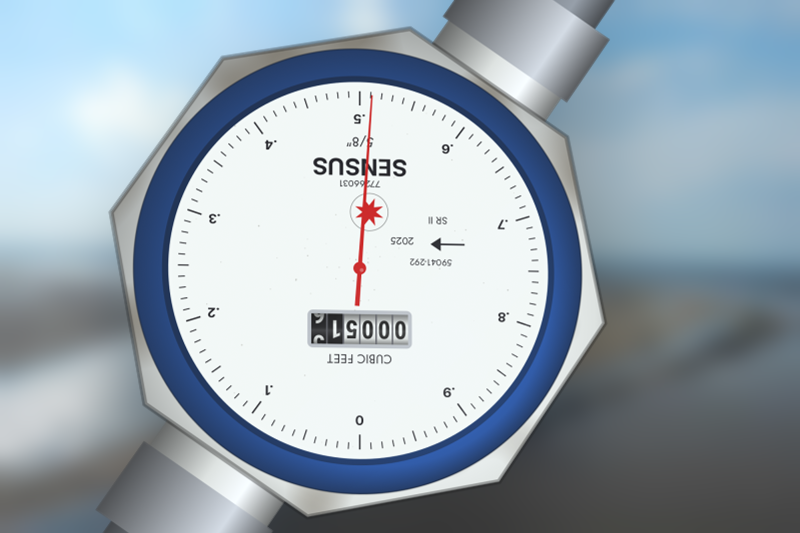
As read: 515.51
